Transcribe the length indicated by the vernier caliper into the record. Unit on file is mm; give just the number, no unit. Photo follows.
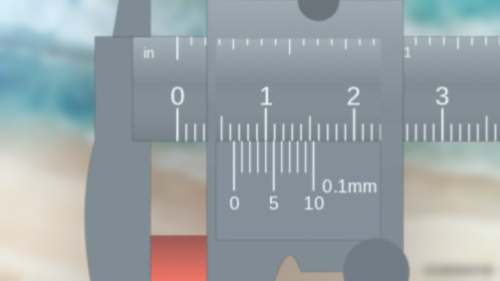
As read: 6.4
